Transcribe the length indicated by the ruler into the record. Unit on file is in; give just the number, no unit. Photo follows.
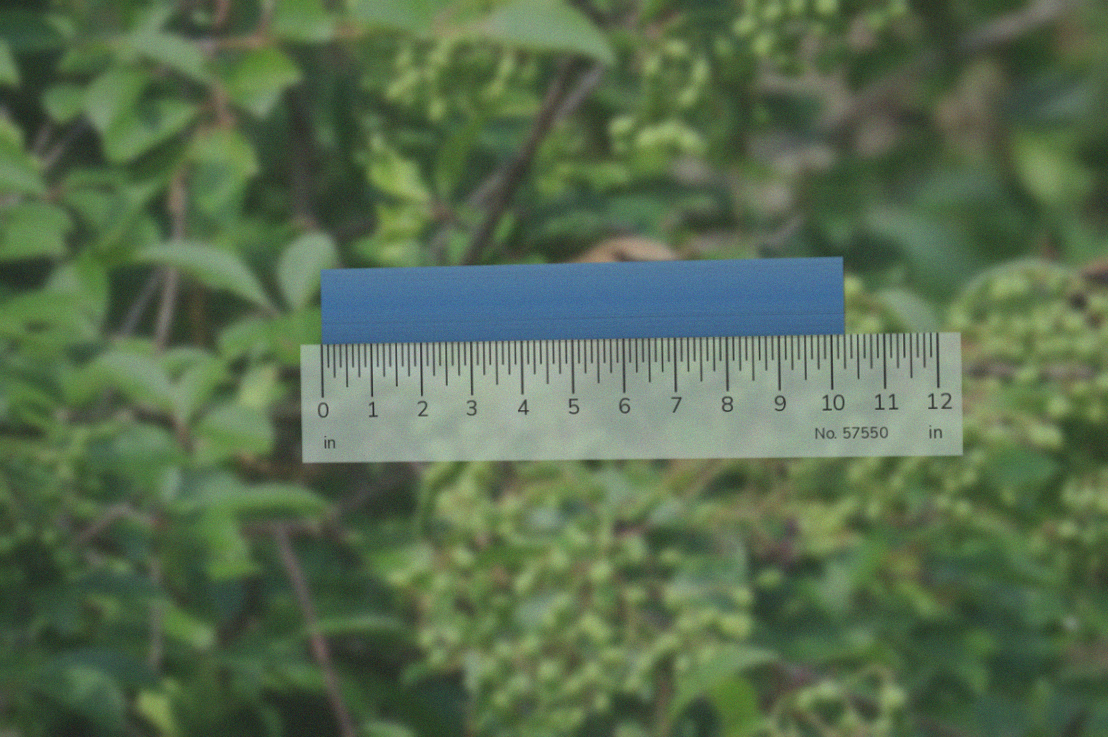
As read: 10.25
